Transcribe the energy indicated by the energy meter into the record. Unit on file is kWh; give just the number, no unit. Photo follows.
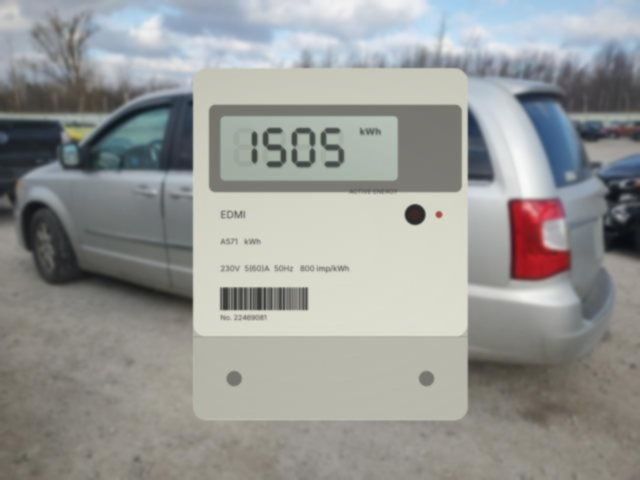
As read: 1505
